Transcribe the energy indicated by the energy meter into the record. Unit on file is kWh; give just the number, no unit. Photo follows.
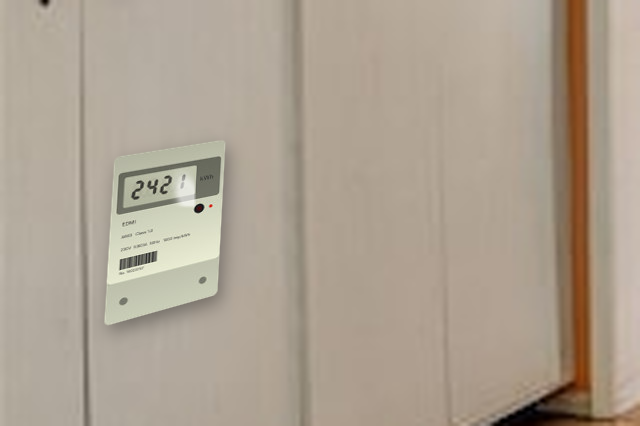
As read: 2421
